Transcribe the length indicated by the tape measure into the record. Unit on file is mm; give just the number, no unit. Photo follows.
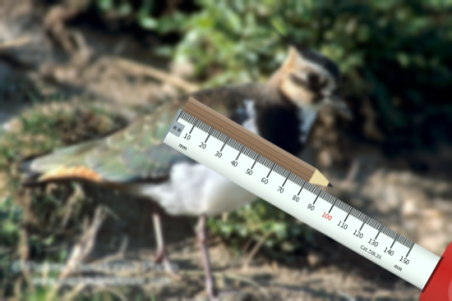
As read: 95
